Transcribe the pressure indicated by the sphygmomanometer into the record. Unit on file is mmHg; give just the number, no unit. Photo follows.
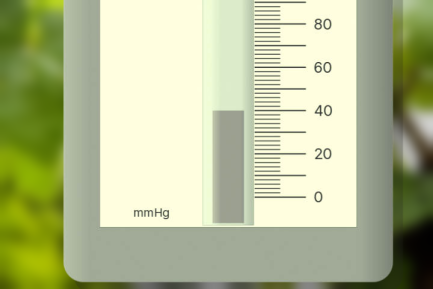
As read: 40
